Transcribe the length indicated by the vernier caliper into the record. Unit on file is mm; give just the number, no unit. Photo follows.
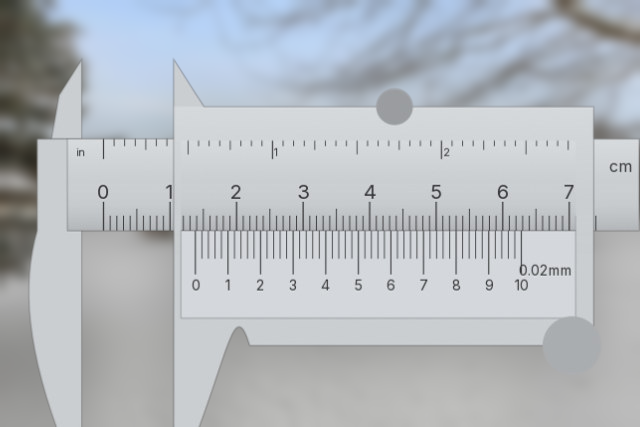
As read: 13.8
